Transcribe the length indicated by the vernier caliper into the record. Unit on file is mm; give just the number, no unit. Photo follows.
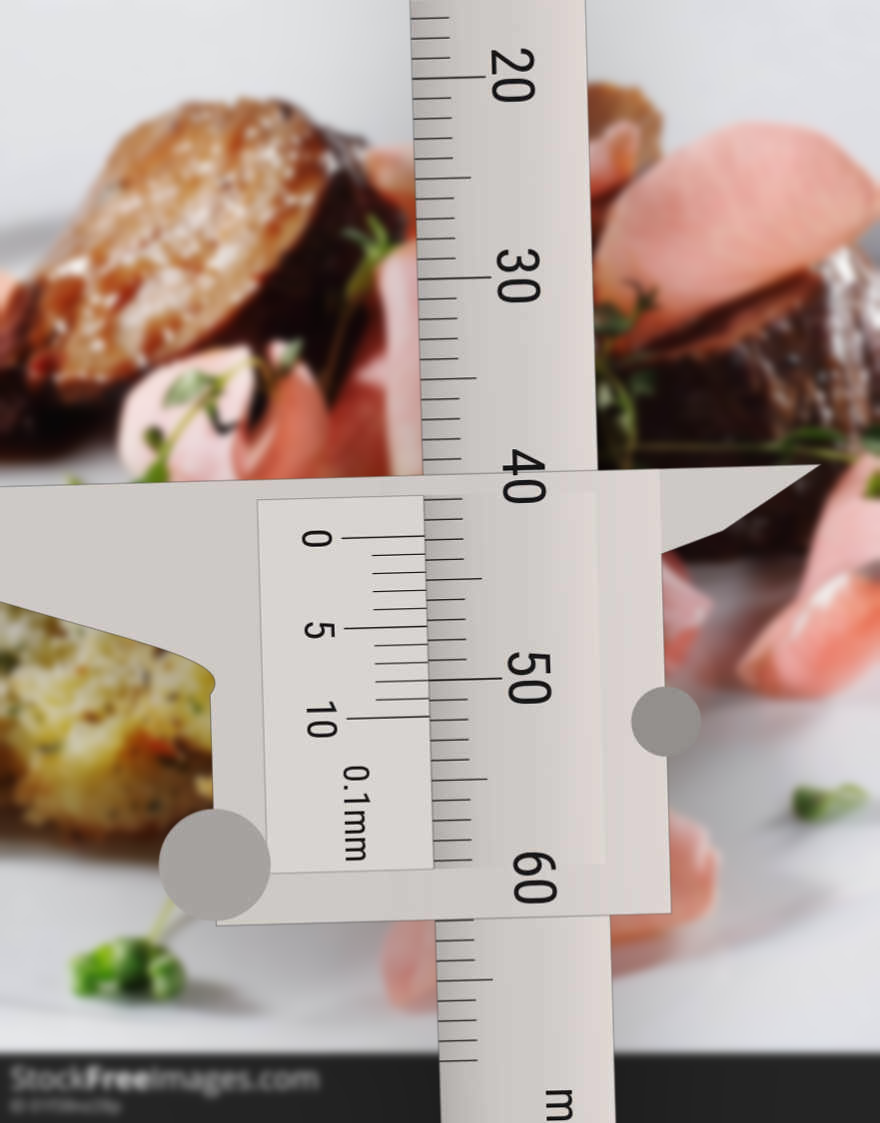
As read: 42.8
